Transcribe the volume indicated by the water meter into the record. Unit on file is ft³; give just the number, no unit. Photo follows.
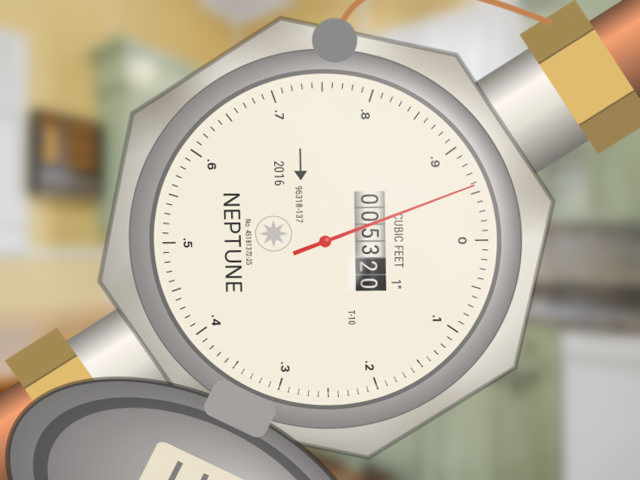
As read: 5319.94
